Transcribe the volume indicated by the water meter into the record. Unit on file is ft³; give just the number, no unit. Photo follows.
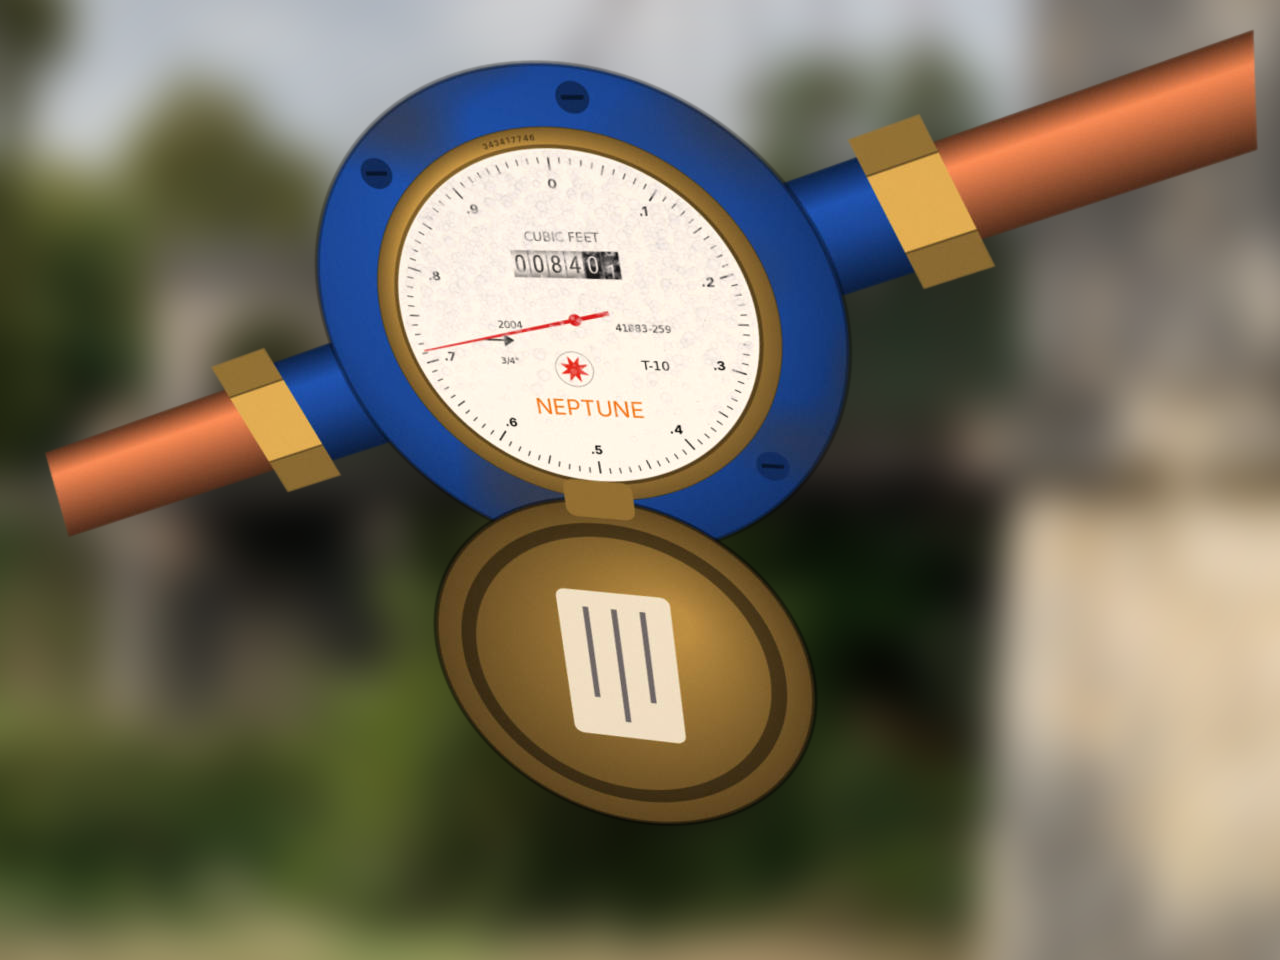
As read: 8400.71
